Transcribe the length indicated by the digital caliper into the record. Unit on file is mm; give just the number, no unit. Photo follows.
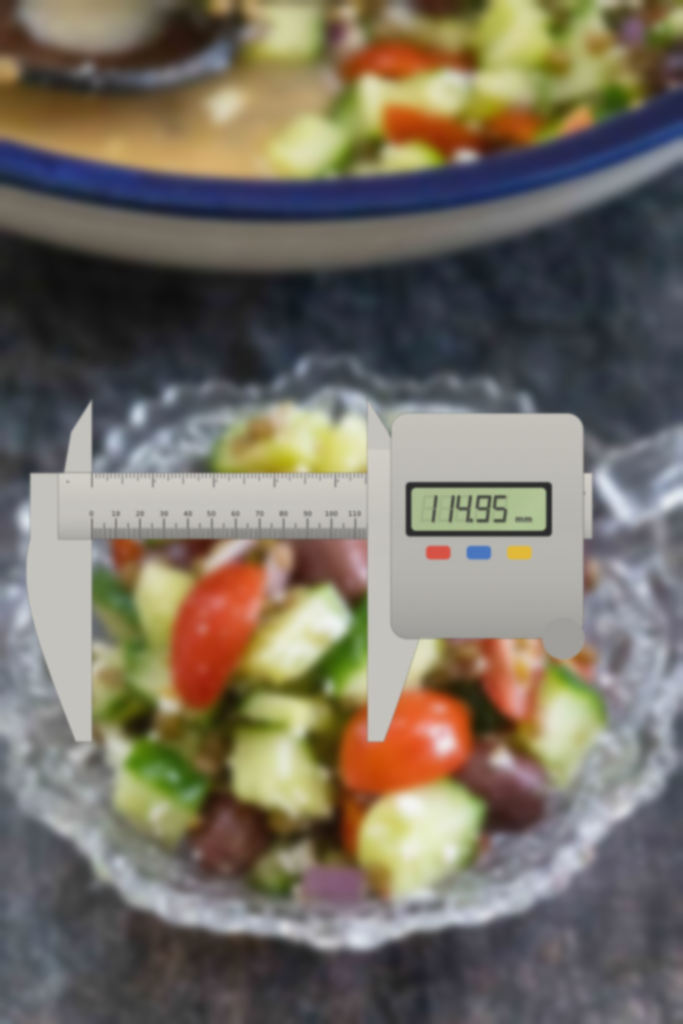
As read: 114.95
